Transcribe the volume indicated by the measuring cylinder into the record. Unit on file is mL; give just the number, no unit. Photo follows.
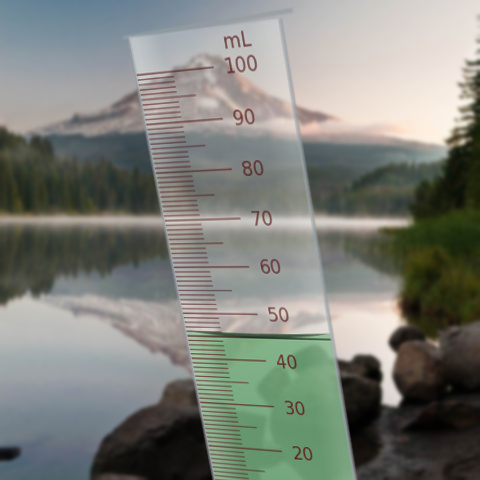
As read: 45
